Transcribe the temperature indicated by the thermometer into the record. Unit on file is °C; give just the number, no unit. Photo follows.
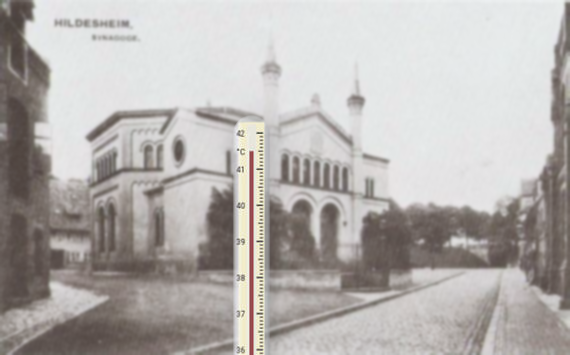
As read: 41.5
